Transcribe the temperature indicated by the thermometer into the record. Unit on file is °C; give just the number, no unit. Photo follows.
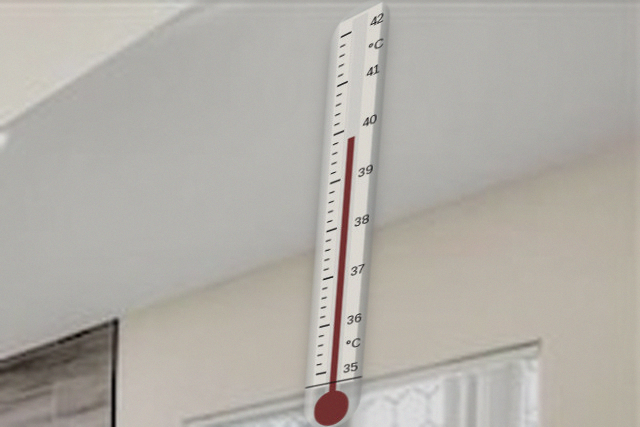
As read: 39.8
